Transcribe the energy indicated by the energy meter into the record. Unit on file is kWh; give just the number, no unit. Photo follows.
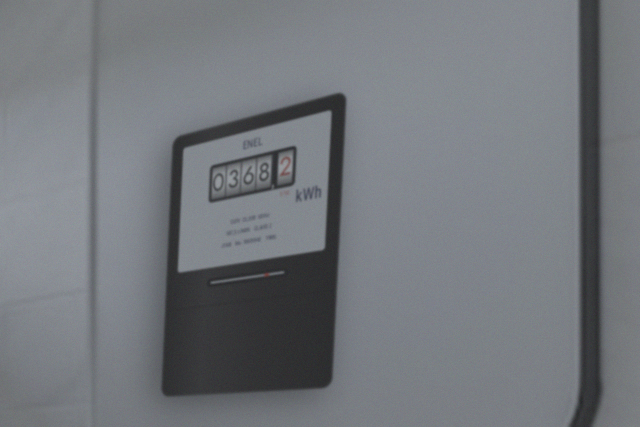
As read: 368.2
